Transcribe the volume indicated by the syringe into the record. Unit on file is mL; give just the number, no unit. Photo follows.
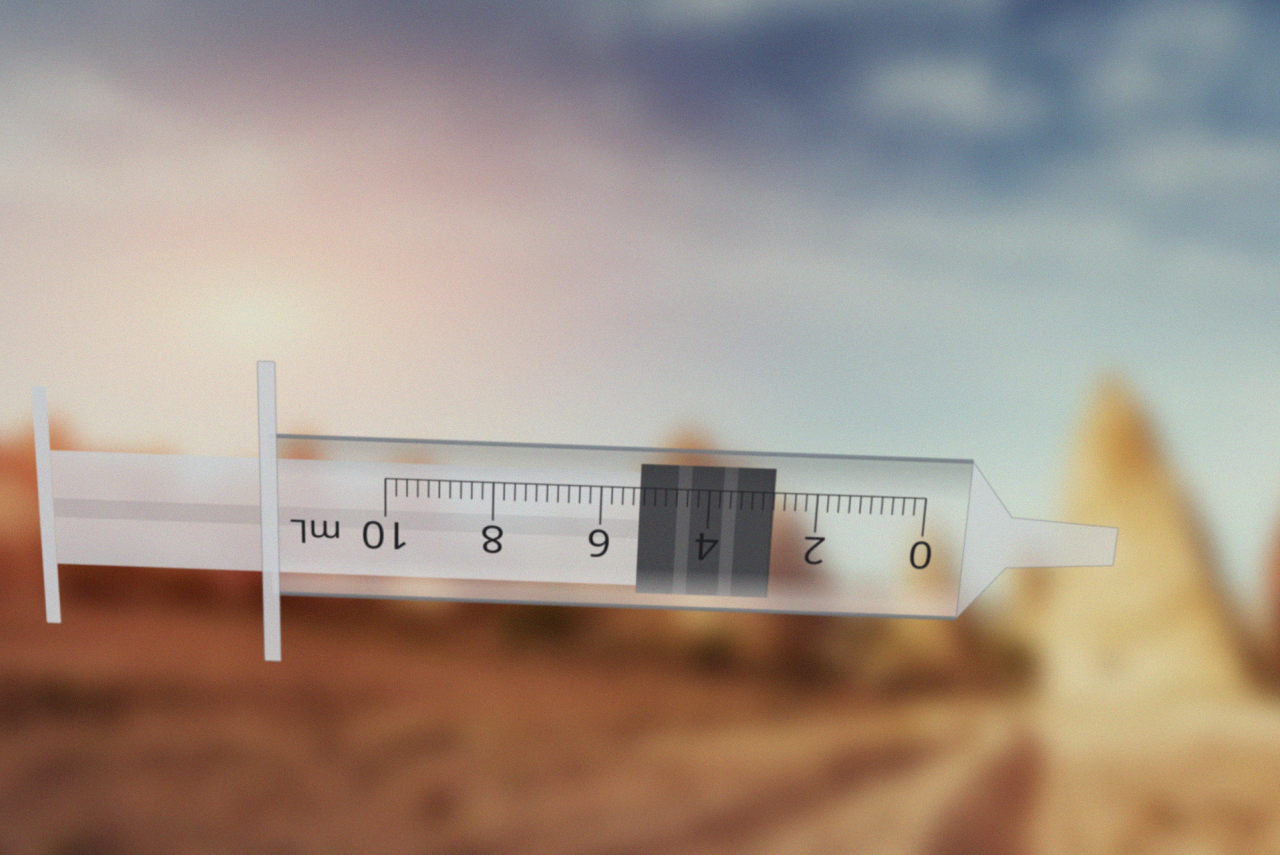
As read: 2.8
